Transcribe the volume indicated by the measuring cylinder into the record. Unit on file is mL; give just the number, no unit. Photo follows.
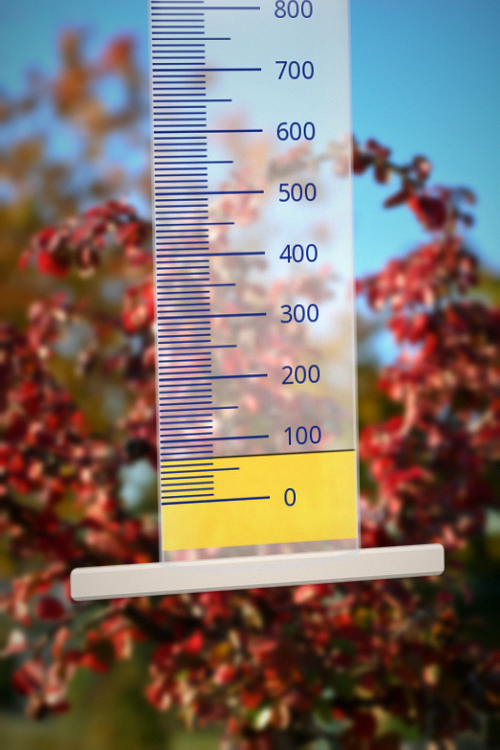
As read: 70
